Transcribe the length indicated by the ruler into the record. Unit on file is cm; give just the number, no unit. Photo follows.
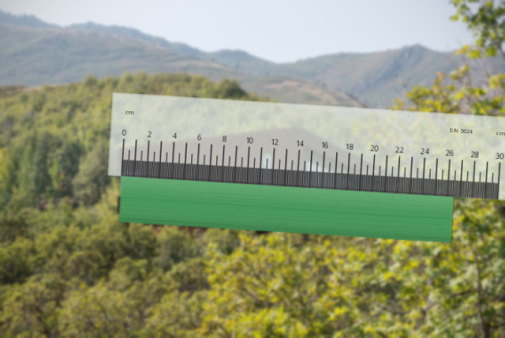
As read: 26.5
